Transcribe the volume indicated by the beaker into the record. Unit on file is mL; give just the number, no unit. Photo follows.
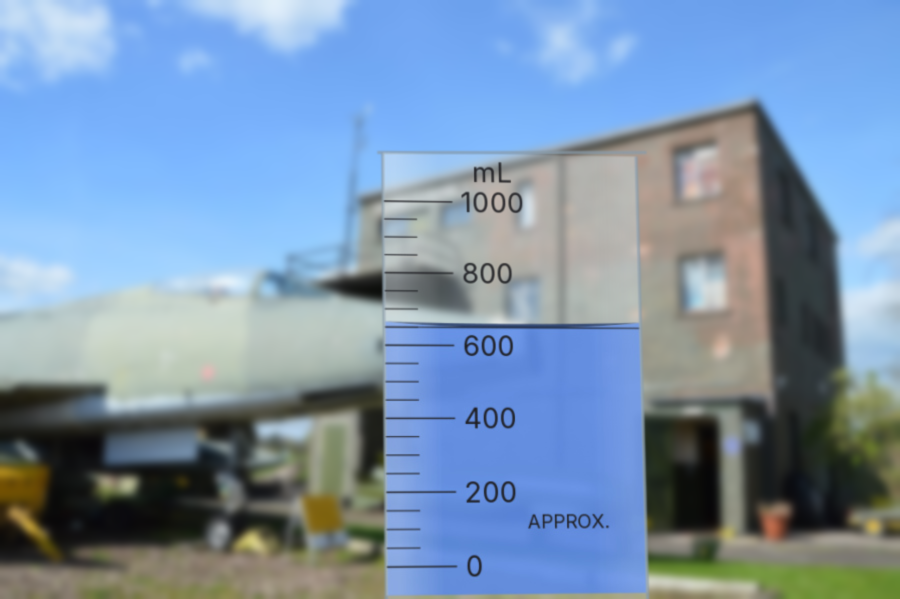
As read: 650
